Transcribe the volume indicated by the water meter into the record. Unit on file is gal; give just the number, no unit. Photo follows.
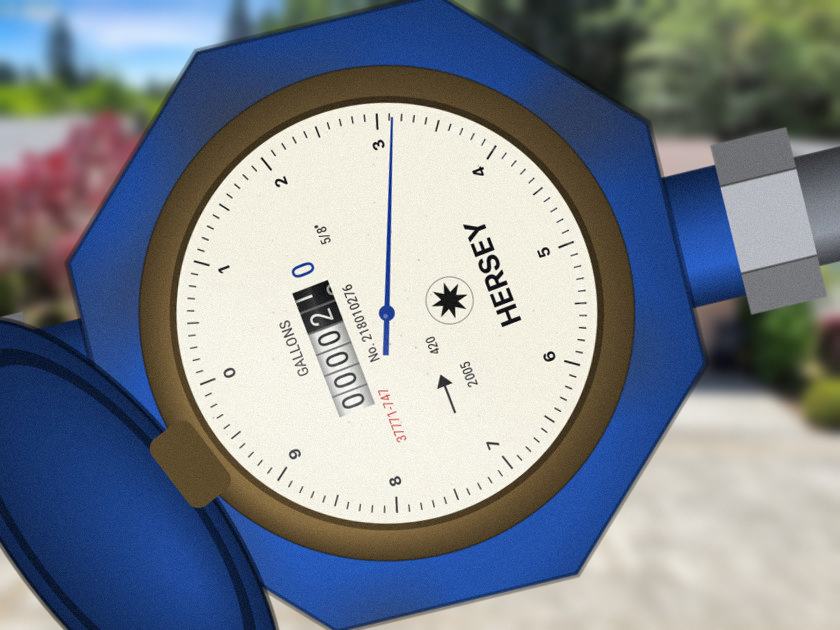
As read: 213.1
